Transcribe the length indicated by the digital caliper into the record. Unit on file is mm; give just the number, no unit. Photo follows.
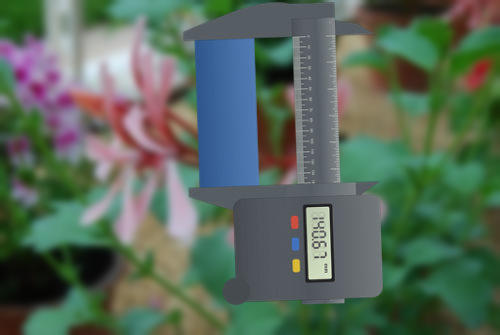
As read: 140.67
